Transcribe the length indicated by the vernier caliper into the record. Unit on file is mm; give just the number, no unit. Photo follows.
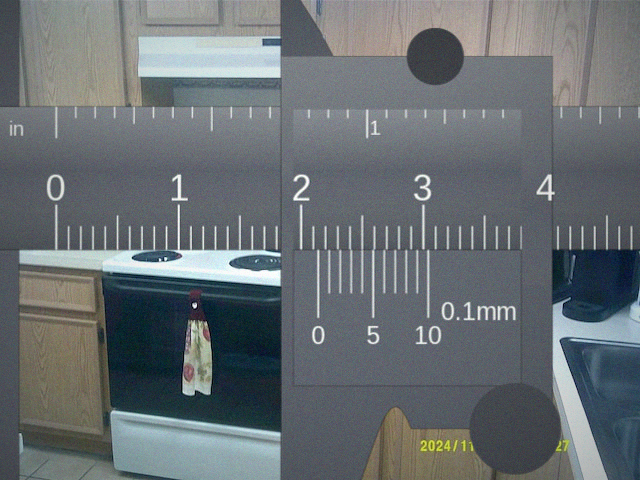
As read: 21.4
